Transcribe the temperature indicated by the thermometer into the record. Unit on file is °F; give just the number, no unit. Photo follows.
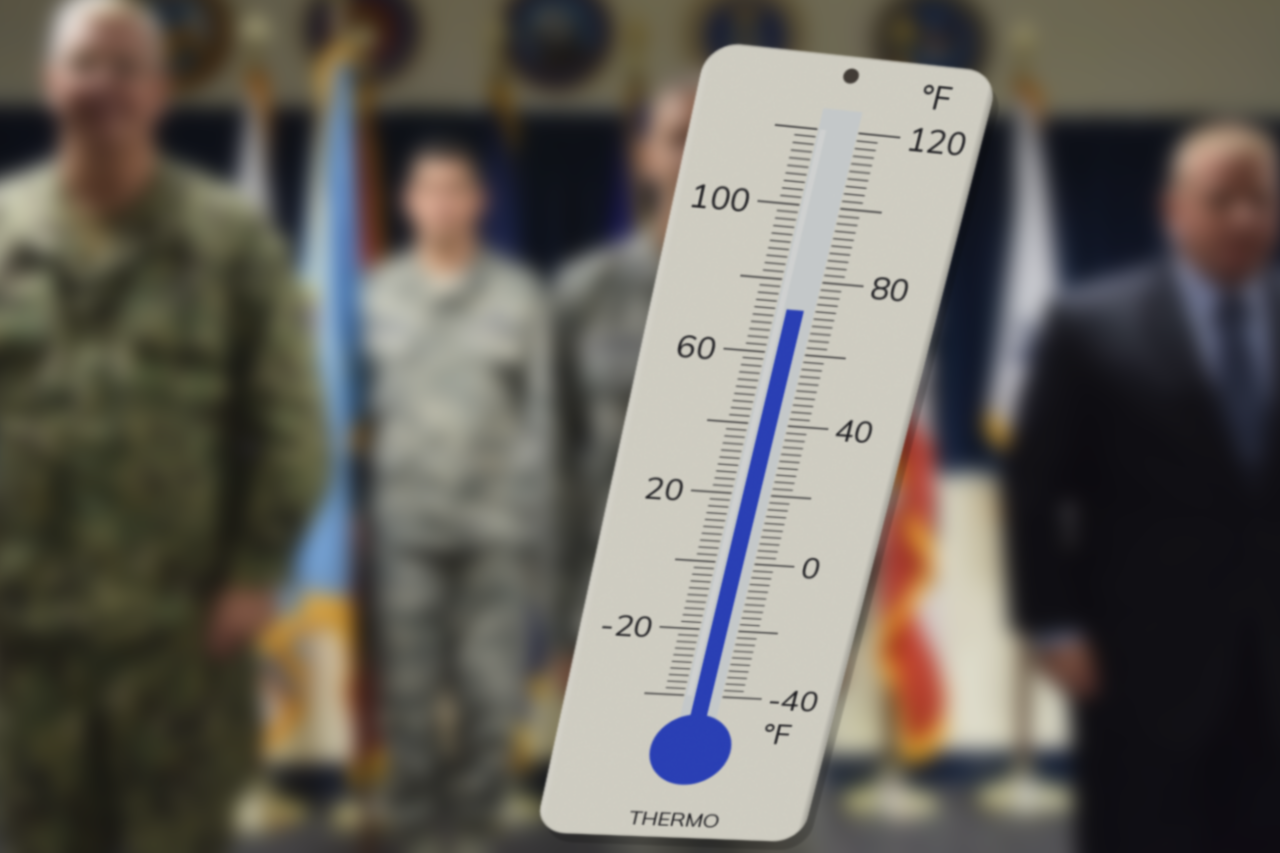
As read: 72
